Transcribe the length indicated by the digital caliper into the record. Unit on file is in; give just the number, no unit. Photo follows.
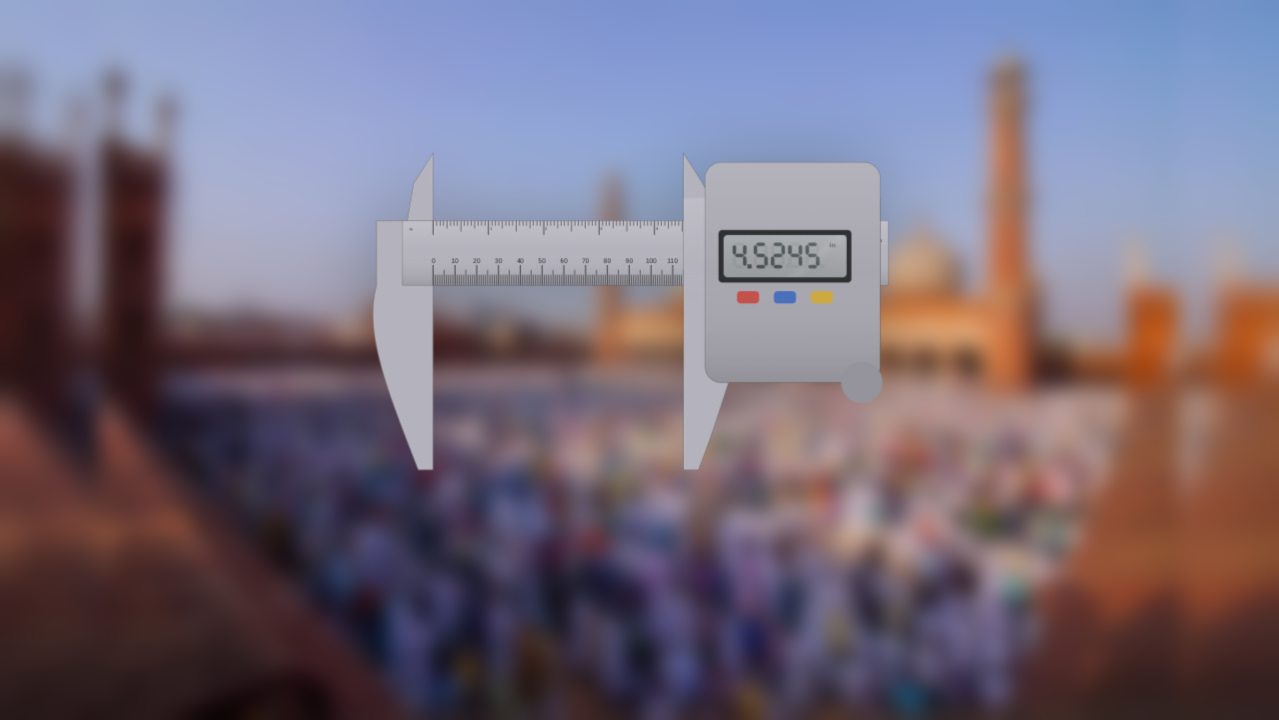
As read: 4.5245
